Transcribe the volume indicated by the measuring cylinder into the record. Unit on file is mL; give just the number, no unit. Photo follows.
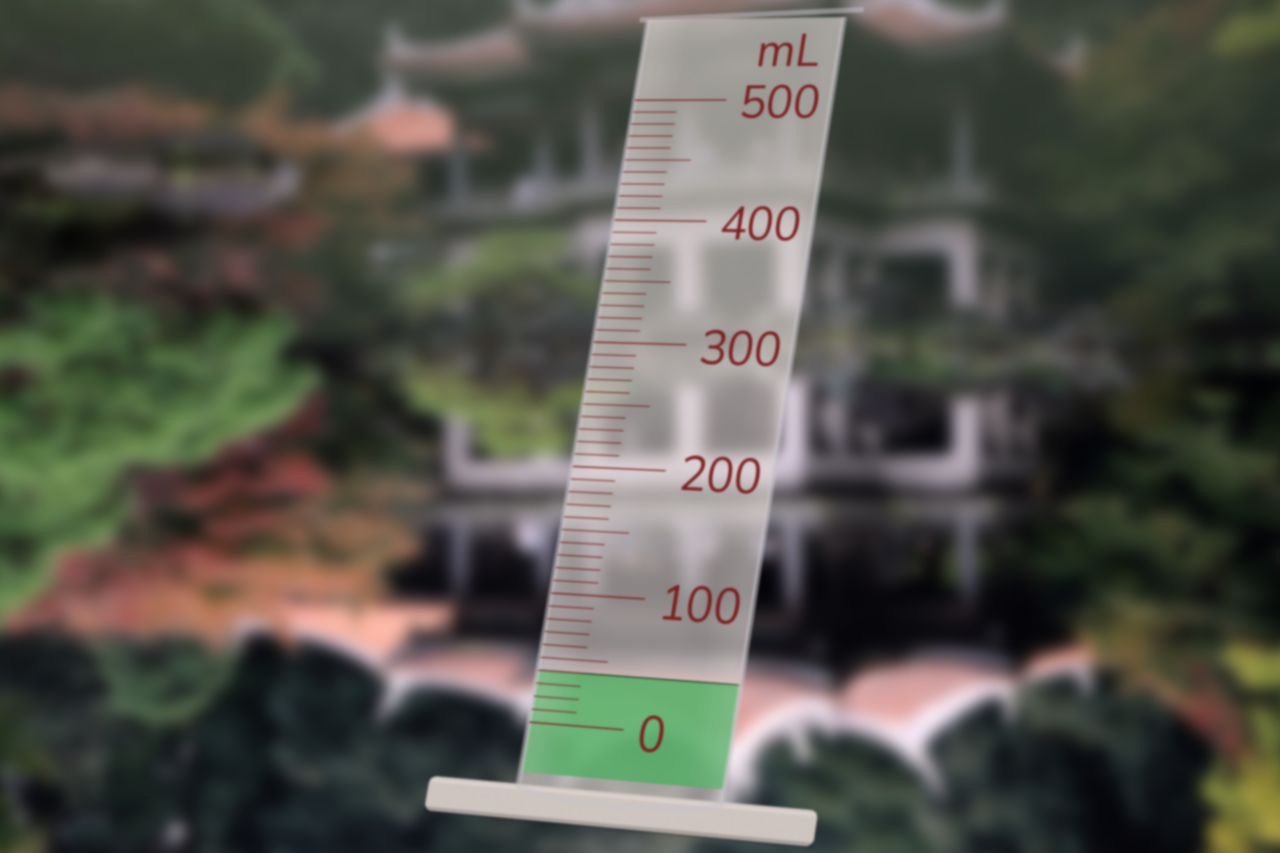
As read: 40
